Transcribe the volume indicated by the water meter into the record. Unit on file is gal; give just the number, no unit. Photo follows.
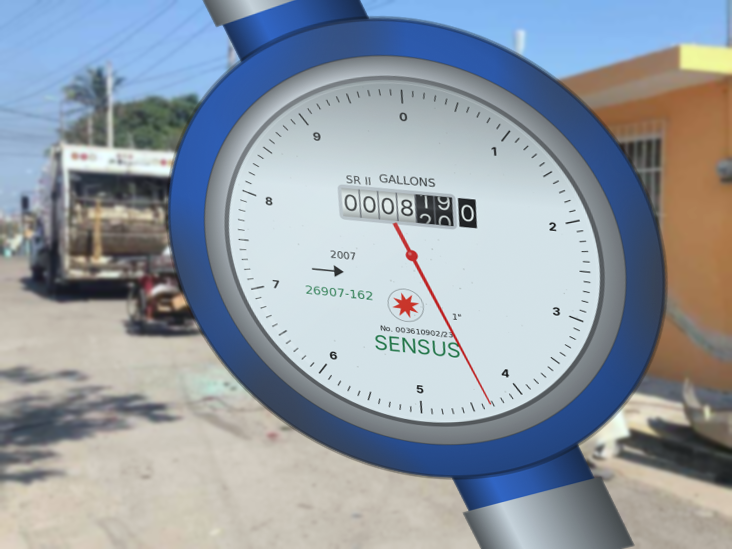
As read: 8194.3
